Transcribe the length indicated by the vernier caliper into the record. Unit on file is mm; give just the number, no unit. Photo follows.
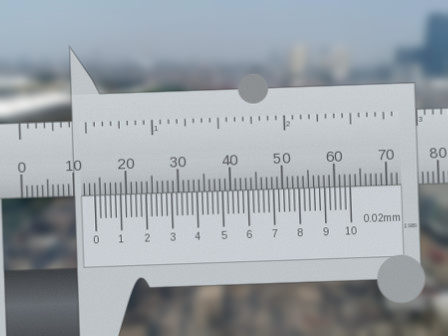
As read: 14.0
